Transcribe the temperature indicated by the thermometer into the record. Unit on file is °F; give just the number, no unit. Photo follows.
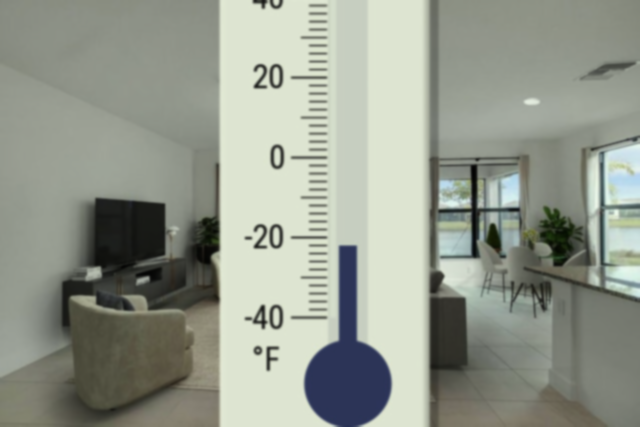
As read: -22
